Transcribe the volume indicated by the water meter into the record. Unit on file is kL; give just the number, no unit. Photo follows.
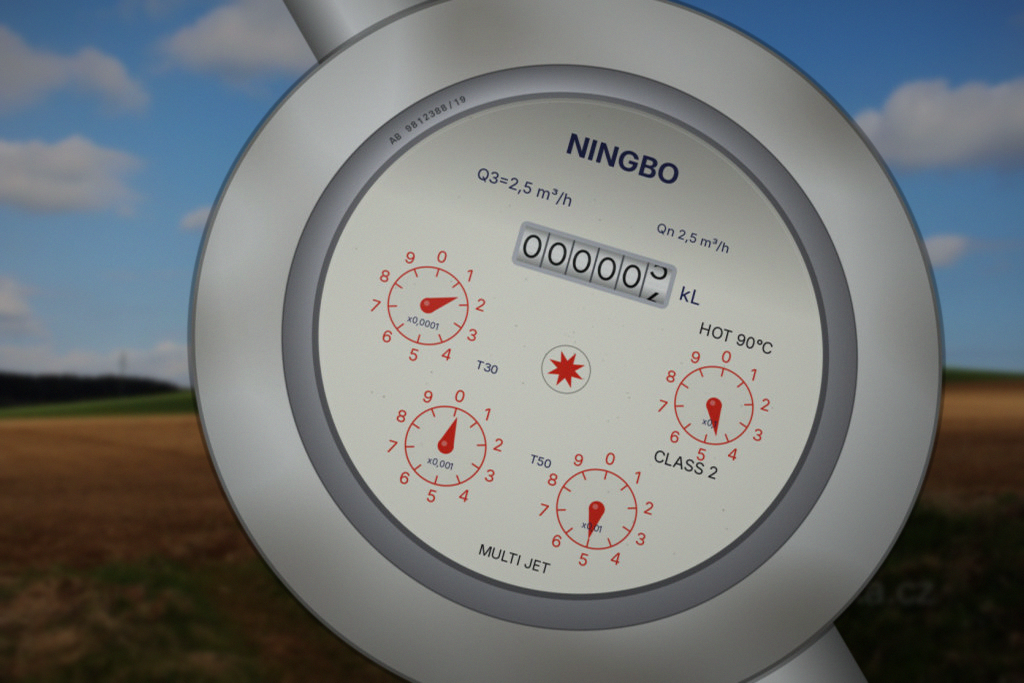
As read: 5.4501
